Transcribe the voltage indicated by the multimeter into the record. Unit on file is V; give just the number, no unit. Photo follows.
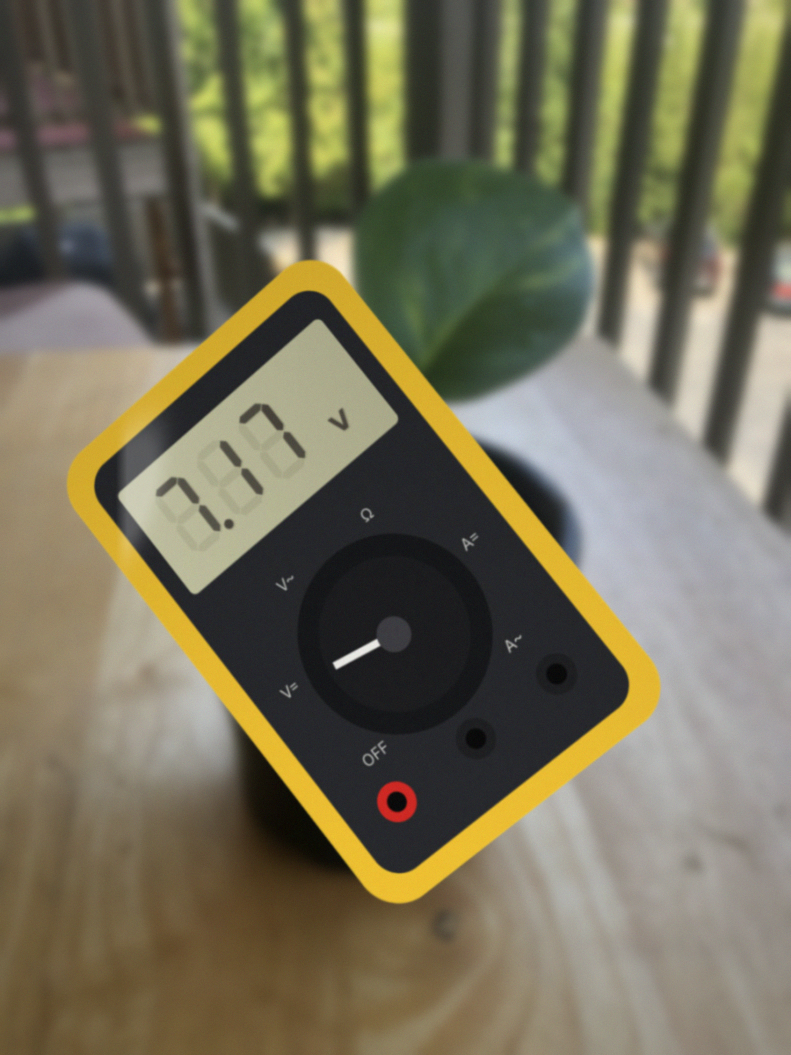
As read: 7.17
